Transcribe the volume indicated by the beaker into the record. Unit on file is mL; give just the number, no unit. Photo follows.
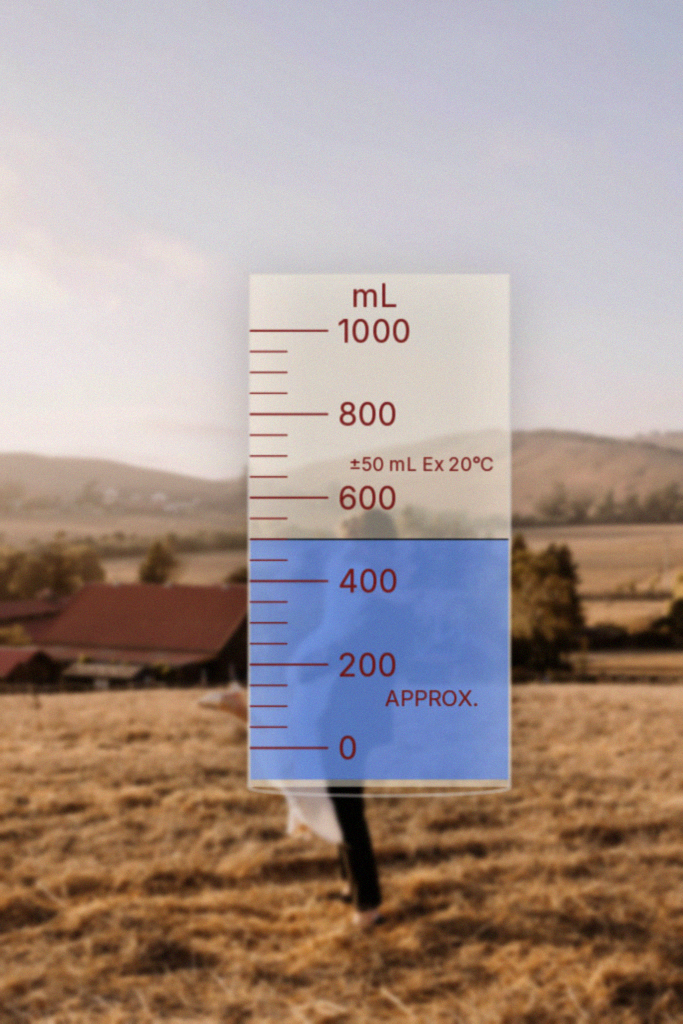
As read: 500
